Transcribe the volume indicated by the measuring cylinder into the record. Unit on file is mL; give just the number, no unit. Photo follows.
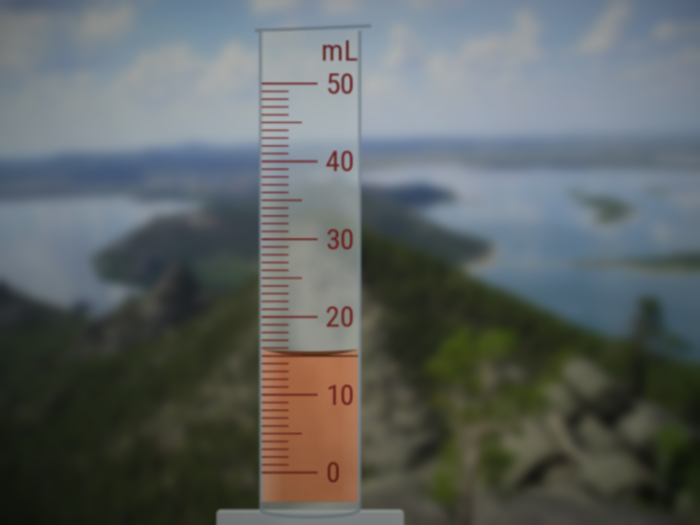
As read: 15
